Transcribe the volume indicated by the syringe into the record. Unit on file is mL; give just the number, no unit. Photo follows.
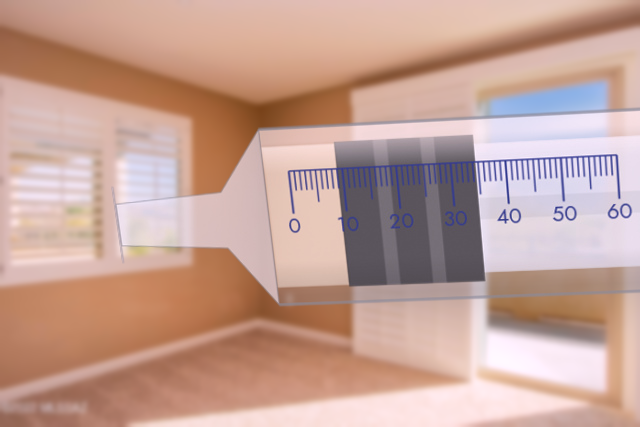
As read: 9
